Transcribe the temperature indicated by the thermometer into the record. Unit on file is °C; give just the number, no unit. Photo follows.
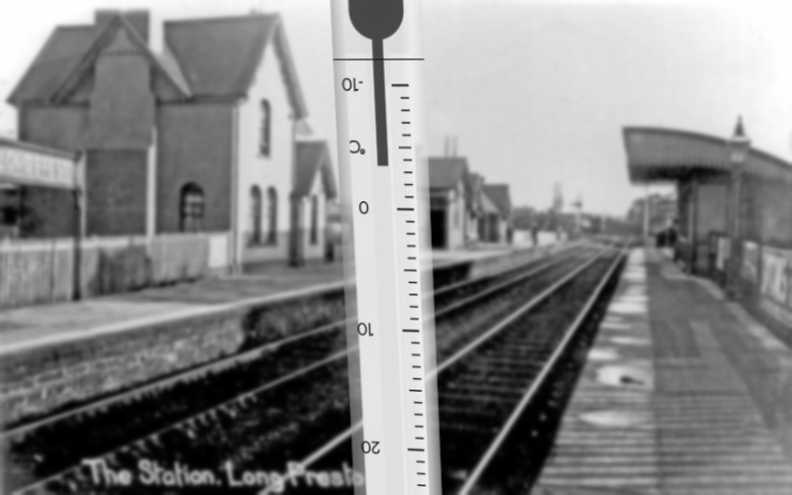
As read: -3.5
